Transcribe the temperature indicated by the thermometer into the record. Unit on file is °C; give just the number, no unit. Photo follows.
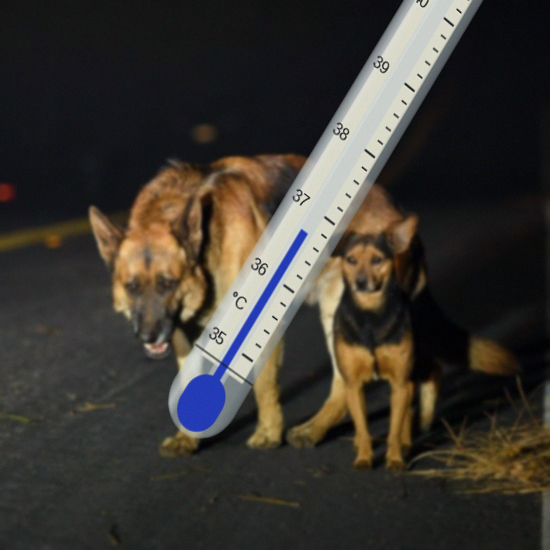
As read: 36.7
